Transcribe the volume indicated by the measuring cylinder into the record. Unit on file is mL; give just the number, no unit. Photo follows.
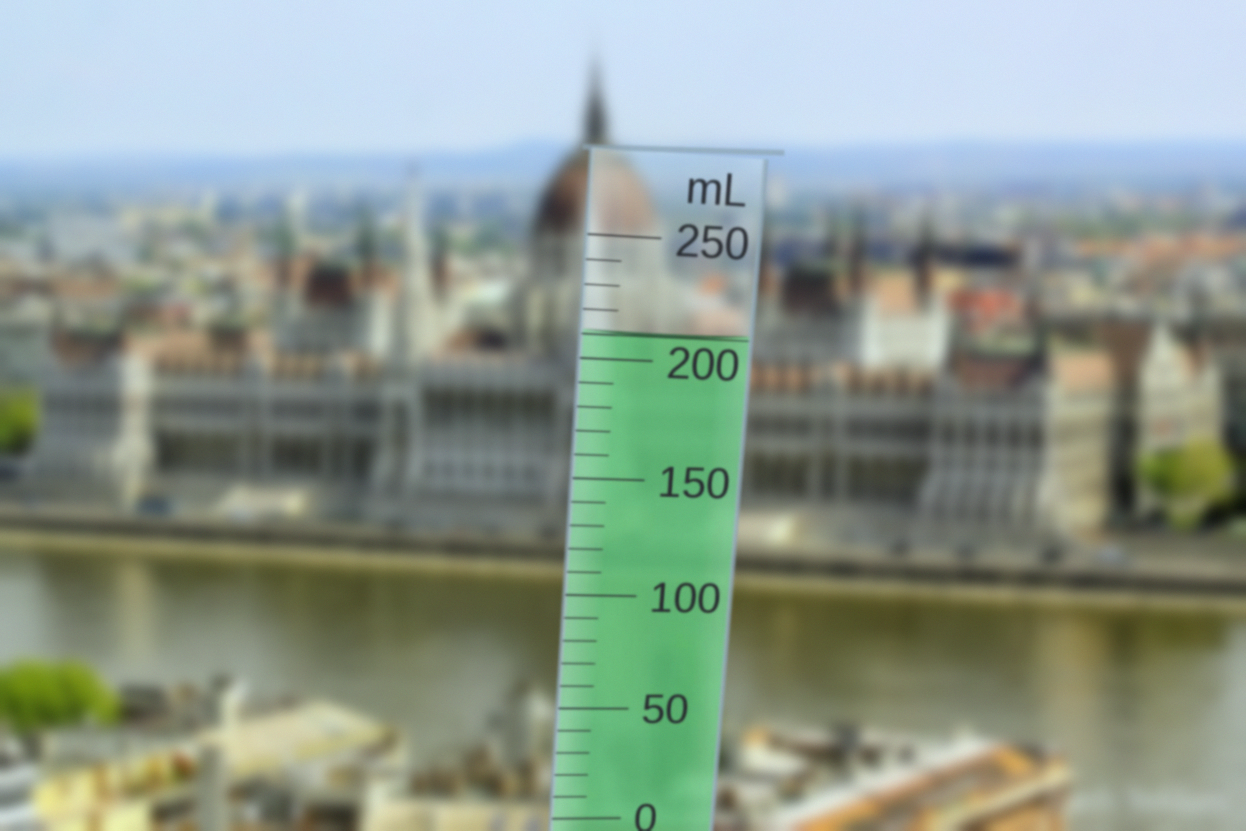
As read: 210
